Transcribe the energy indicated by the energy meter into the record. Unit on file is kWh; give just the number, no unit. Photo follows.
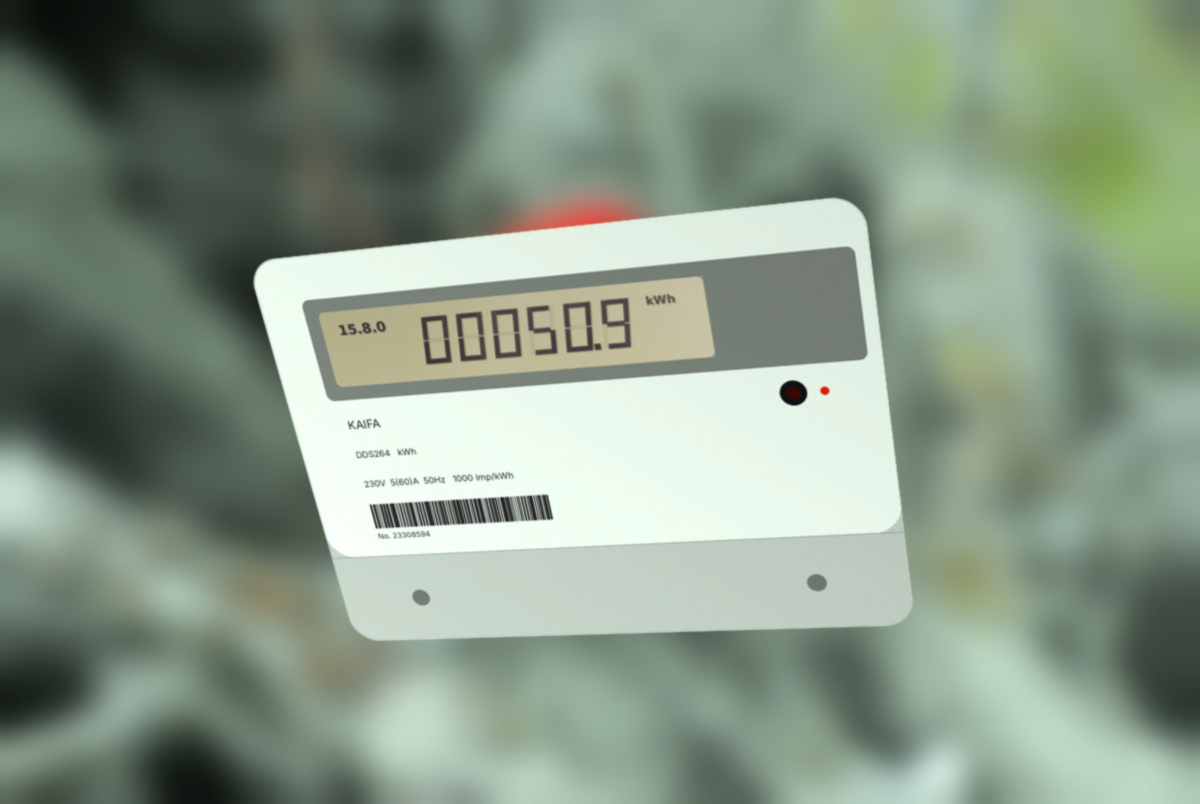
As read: 50.9
